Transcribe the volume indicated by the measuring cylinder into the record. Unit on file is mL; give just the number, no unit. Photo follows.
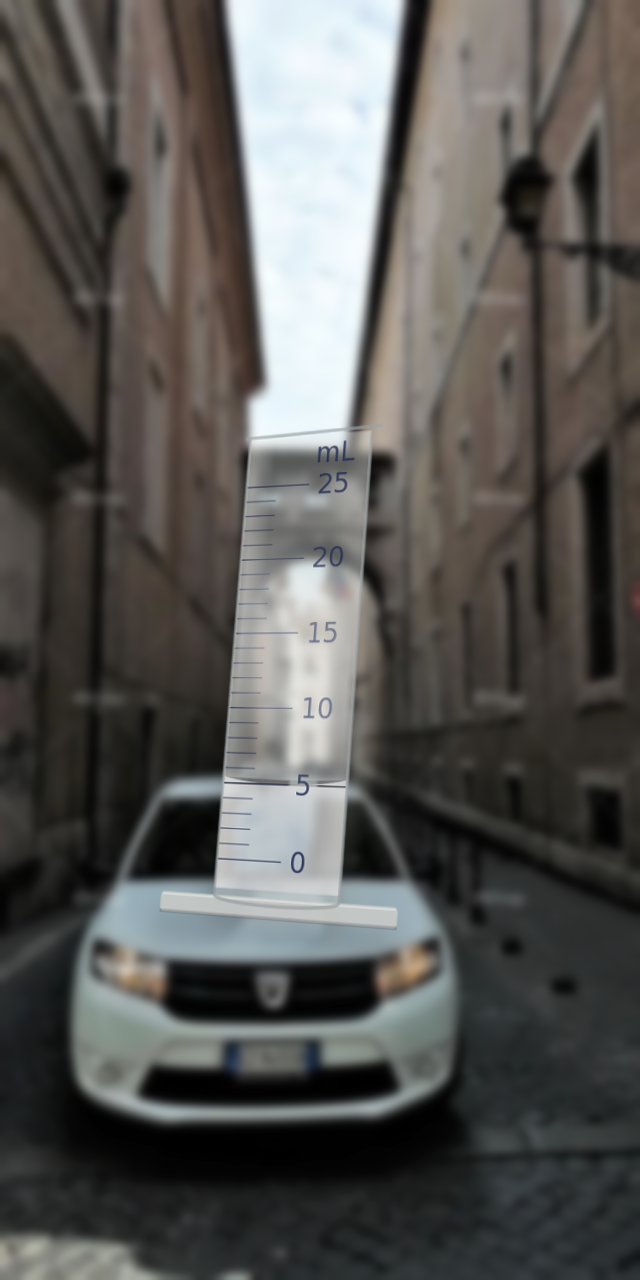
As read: 5
